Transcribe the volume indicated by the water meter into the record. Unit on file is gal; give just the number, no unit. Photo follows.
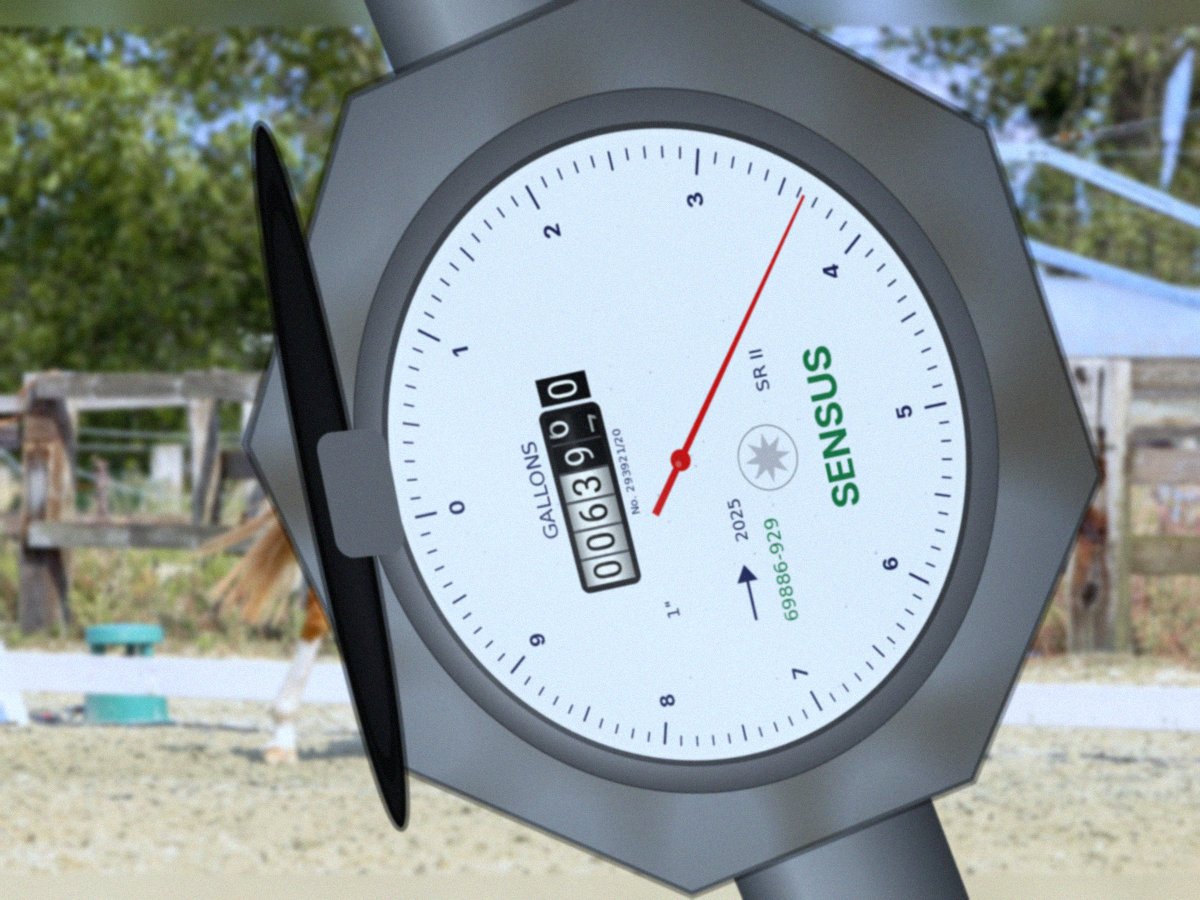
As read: 63963.6
